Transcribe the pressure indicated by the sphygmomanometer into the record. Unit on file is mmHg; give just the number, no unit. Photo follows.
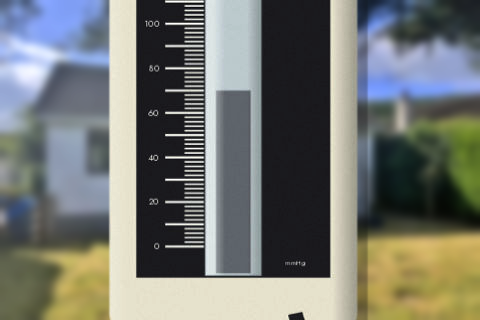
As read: 70
